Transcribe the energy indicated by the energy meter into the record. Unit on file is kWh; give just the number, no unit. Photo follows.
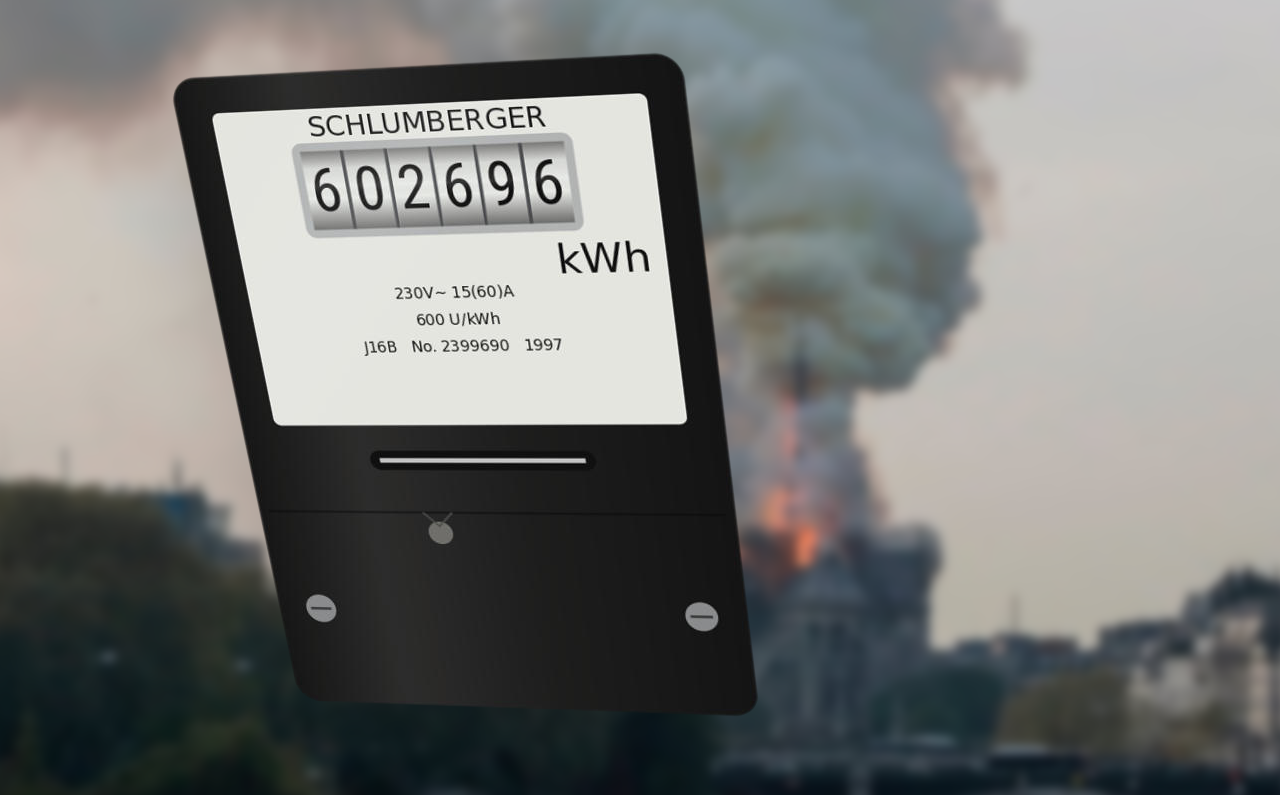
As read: 602696
